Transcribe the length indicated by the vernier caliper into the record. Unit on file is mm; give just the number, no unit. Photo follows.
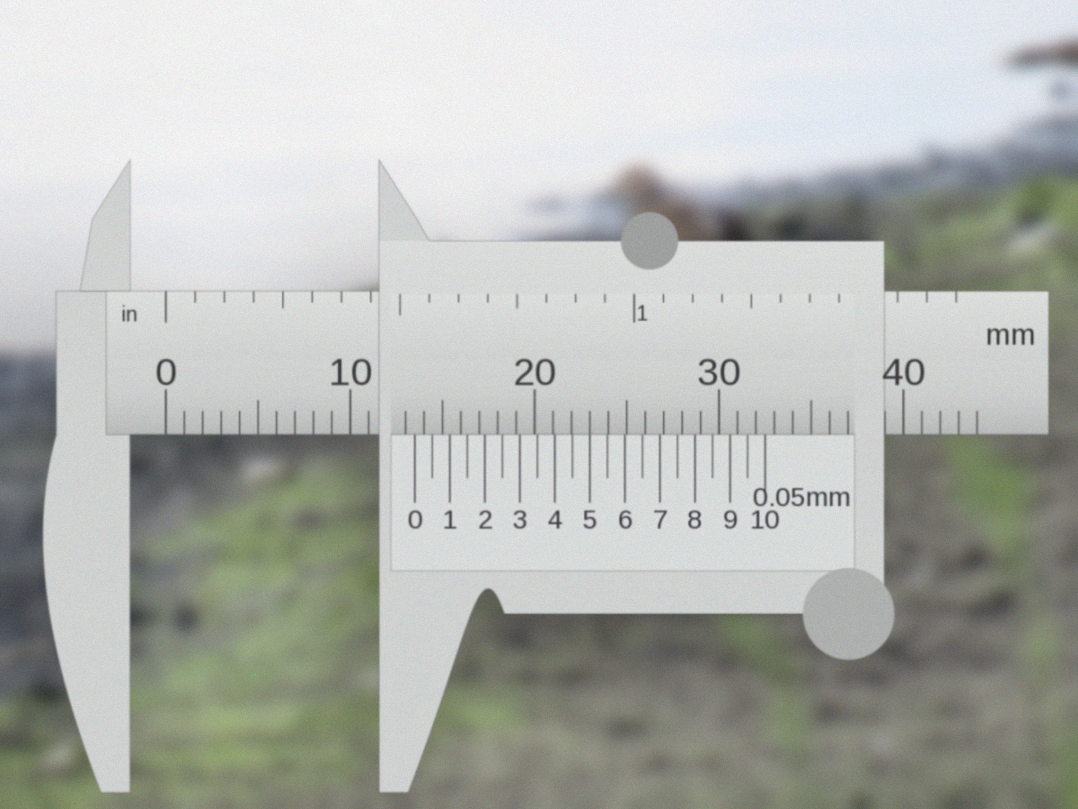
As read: 13.5
